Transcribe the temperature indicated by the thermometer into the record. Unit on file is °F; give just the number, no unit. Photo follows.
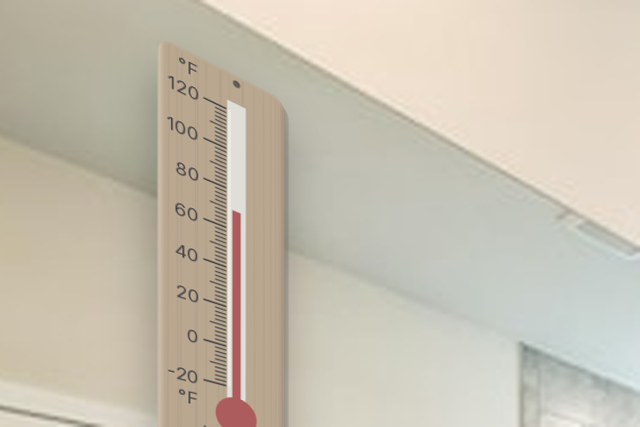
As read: 70
